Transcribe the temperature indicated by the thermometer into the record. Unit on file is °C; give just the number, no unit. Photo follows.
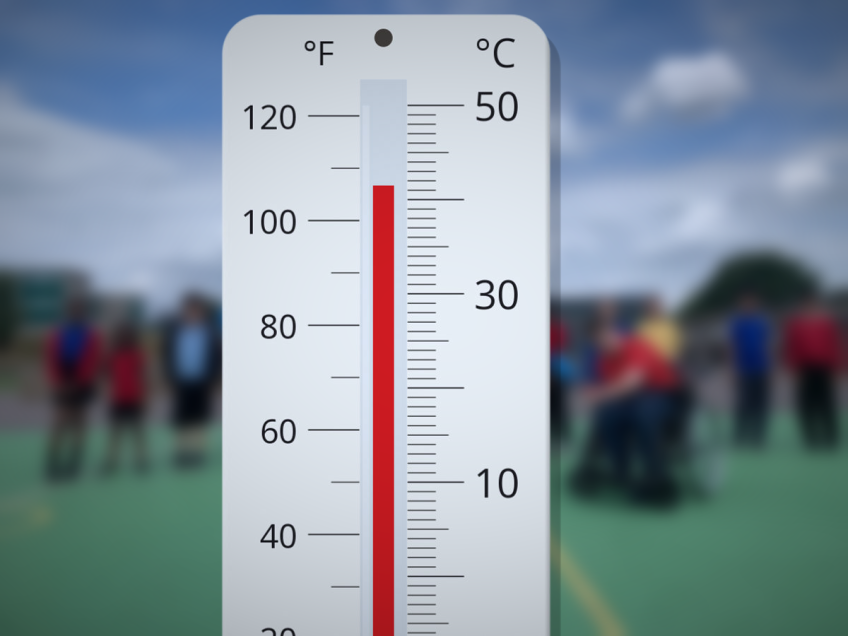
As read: 41.5
